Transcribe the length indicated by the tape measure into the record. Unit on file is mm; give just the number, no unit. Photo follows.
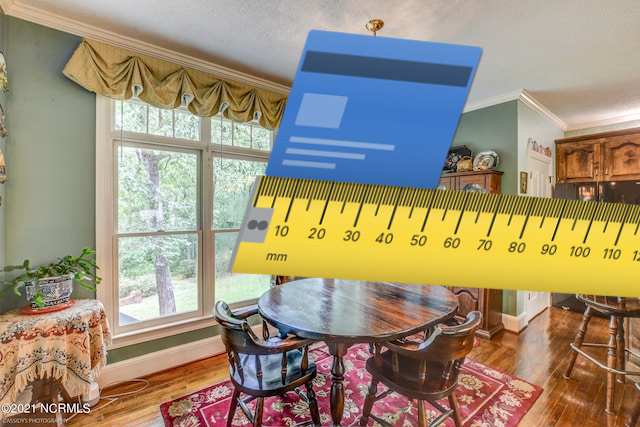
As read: 50
